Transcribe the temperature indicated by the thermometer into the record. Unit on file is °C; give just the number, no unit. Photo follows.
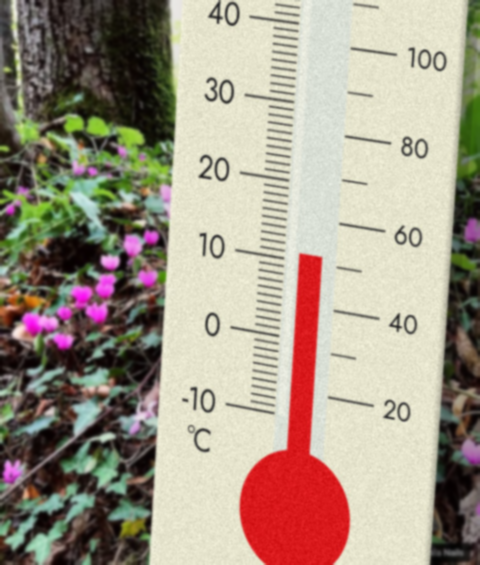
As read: 11
